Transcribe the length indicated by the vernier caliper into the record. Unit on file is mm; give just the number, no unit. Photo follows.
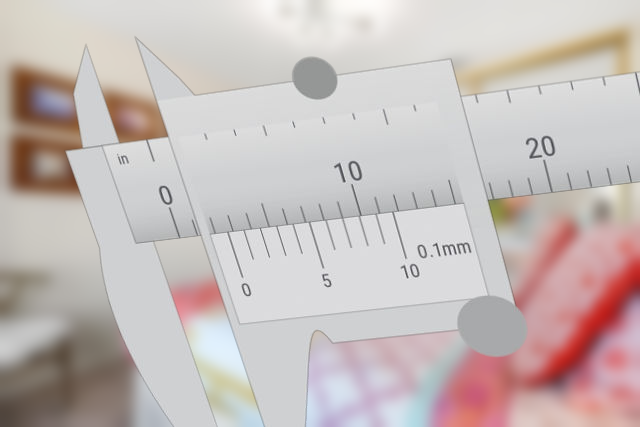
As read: 2.7
